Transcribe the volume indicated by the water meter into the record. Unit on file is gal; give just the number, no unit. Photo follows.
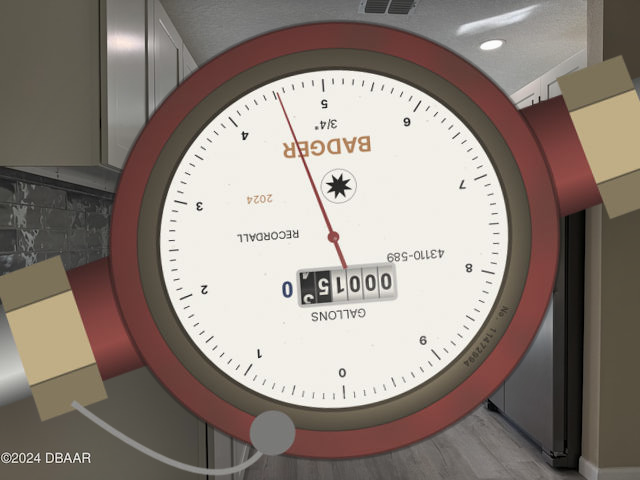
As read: 1534.5
